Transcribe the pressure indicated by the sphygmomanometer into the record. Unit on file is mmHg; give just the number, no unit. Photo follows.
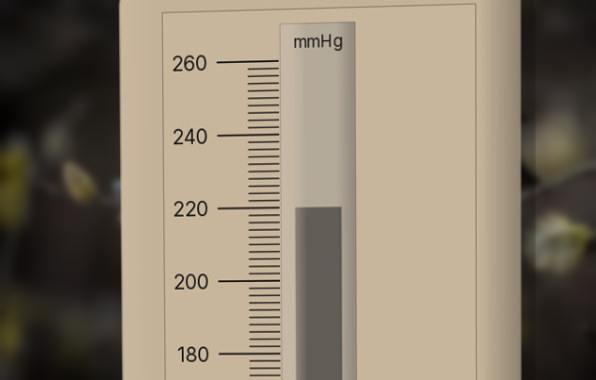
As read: 220
